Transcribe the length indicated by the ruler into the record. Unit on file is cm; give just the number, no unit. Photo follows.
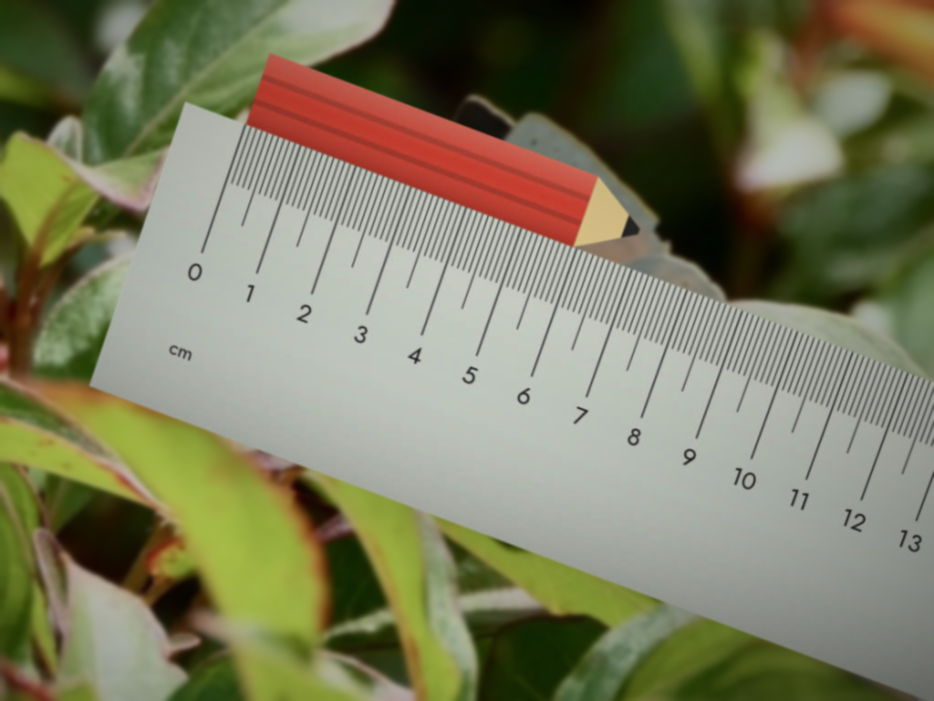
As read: 6.9
